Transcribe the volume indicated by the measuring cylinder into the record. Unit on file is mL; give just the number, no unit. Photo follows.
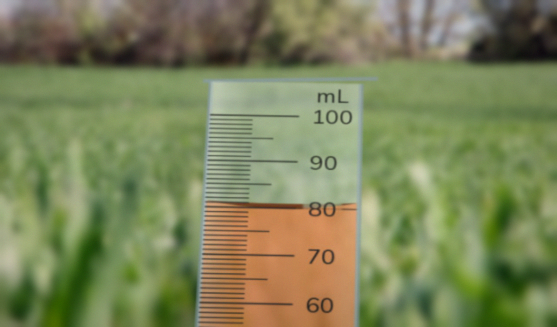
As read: 80
